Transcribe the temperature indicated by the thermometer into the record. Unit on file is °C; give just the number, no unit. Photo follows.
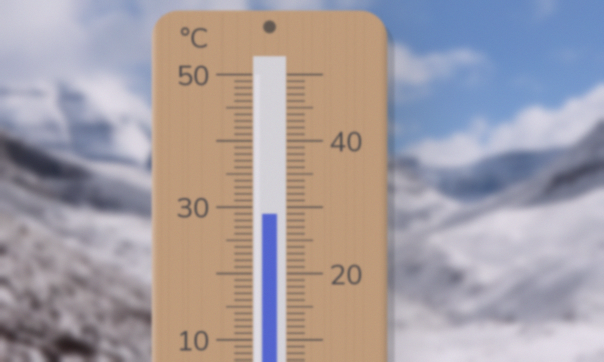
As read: 29
